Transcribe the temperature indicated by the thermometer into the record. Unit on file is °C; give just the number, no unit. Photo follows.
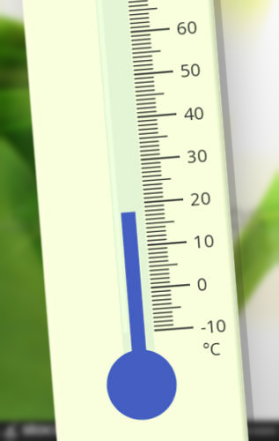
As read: 18
